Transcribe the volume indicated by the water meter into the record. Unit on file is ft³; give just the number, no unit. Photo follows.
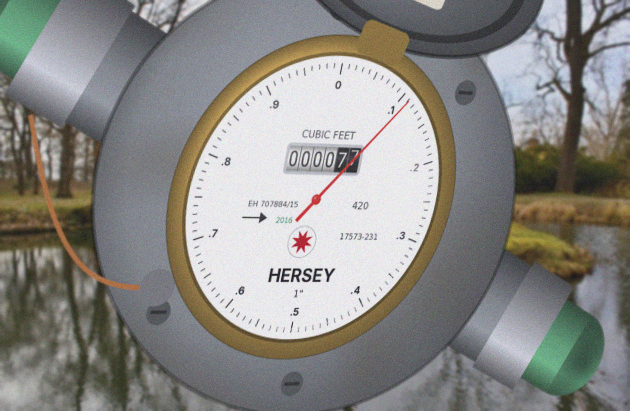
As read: 77.11
